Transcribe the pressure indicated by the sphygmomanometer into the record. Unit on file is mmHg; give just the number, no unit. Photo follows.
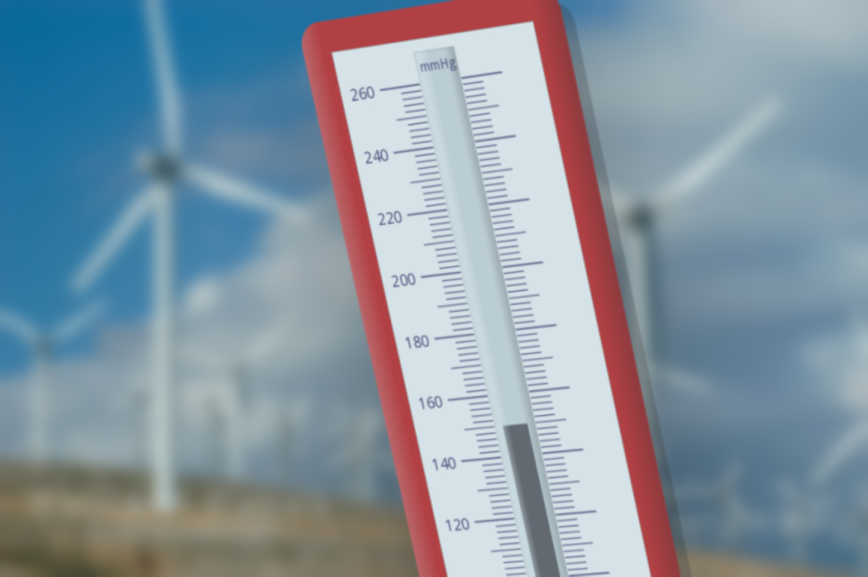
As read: 150
